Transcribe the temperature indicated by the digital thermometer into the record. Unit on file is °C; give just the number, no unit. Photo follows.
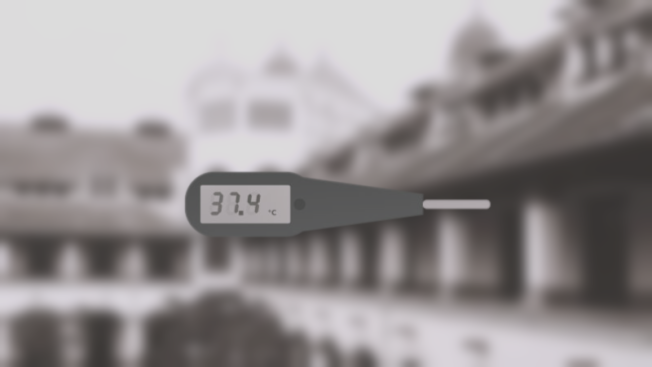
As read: 37.4
